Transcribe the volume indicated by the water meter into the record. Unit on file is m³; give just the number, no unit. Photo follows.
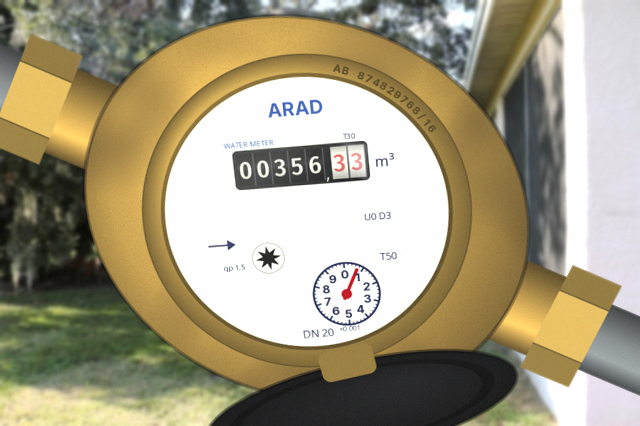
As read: 356.330
